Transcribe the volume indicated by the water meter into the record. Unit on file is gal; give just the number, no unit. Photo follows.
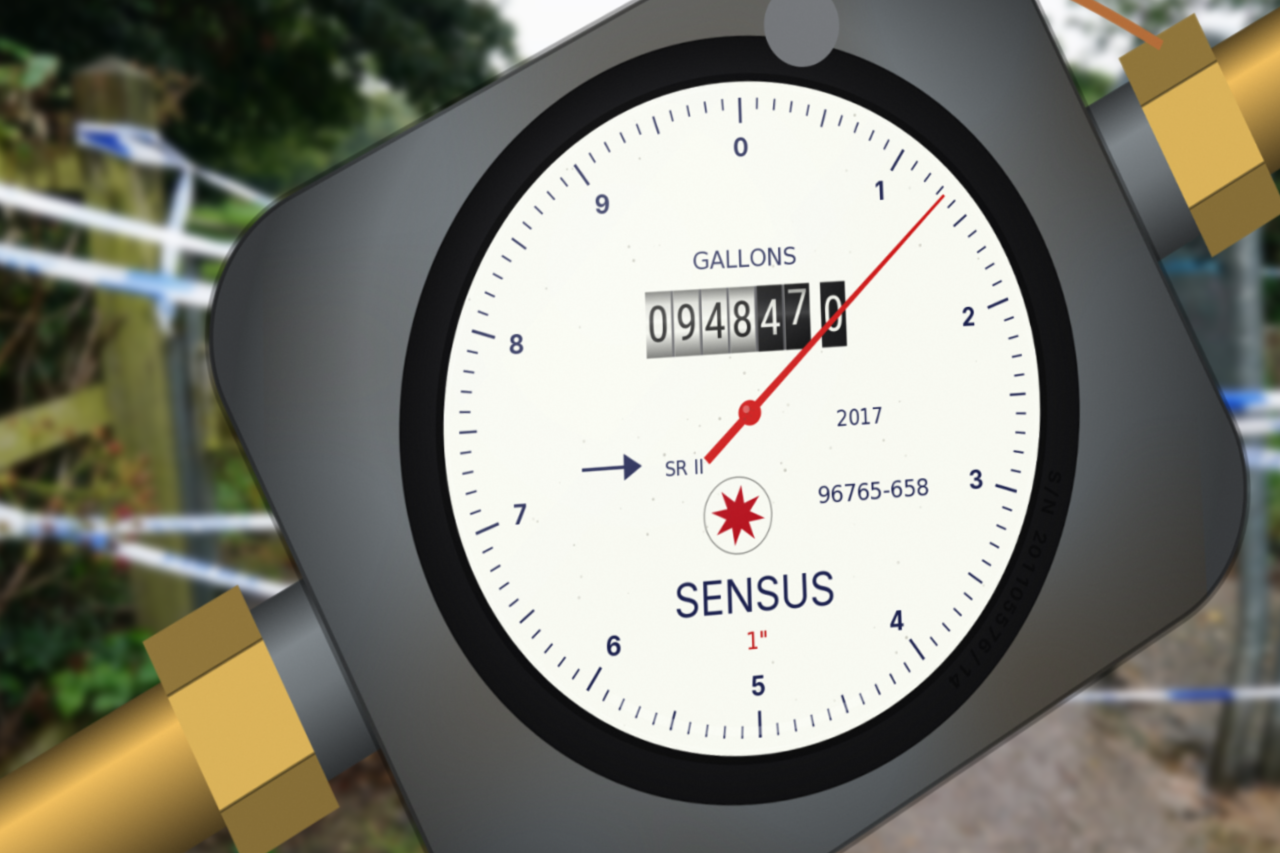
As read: 948471.3
